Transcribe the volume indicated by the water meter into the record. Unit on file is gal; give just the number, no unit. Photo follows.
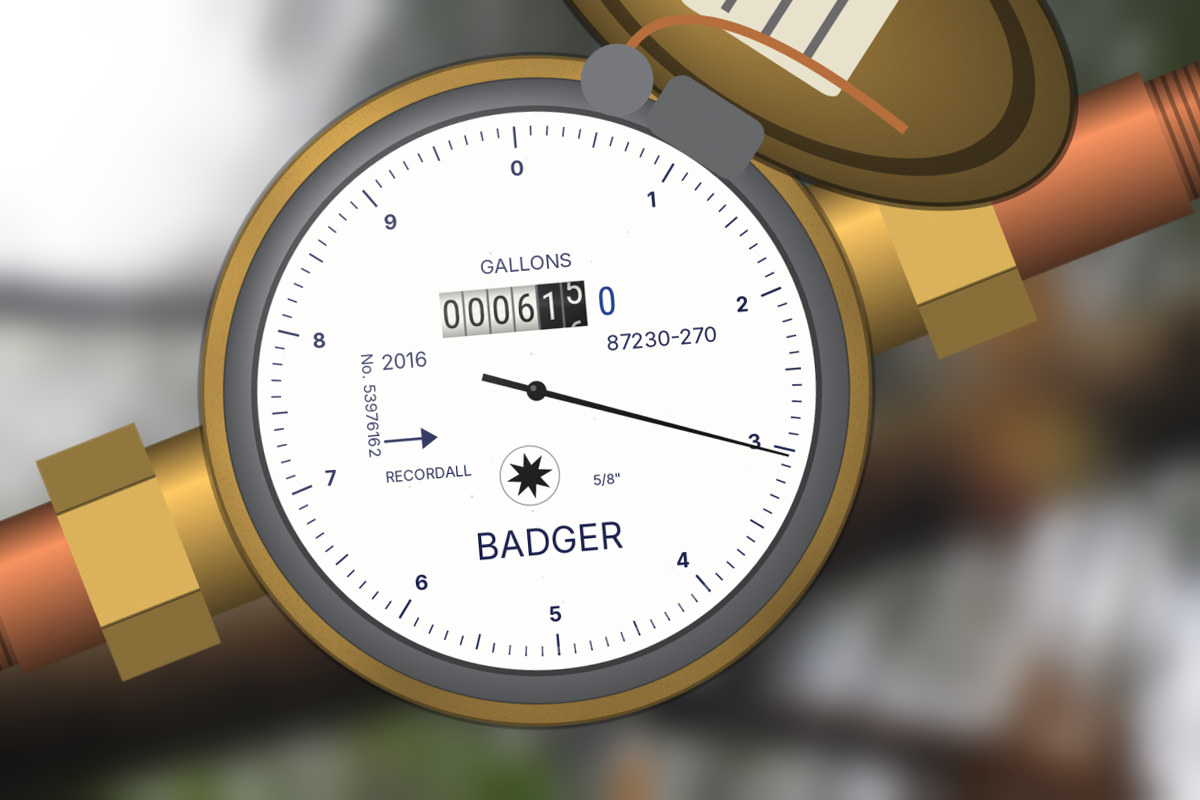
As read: 6153.0
